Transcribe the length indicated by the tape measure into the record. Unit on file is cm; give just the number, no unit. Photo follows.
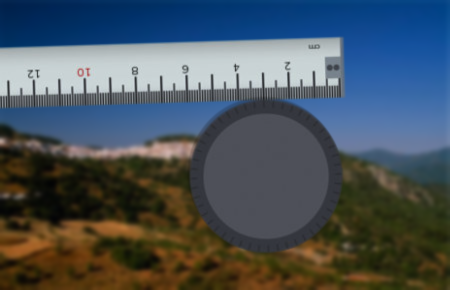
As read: 6
